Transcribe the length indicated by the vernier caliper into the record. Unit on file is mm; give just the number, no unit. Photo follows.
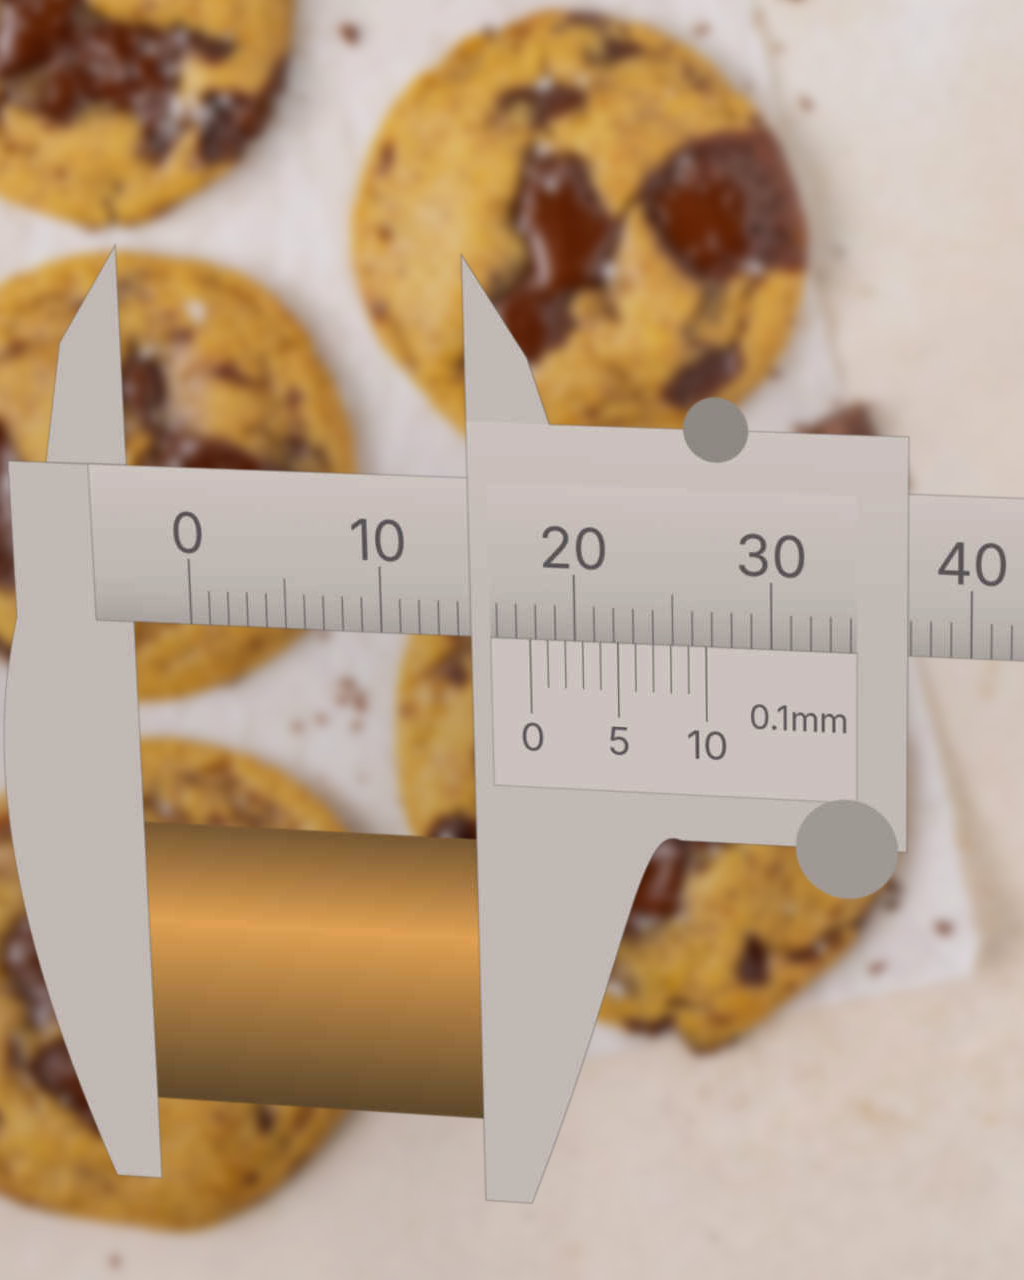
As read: 17.7
